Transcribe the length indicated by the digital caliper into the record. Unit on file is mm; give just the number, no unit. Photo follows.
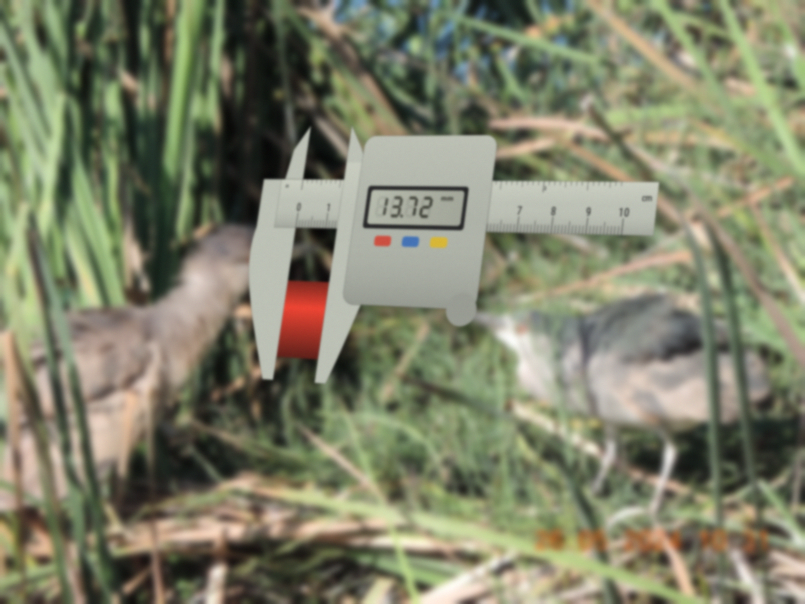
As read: 13.72
